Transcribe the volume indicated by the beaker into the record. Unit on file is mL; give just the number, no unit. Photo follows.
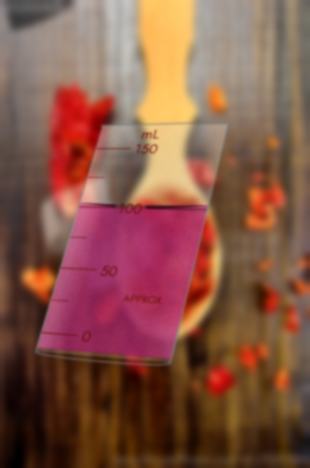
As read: 100
